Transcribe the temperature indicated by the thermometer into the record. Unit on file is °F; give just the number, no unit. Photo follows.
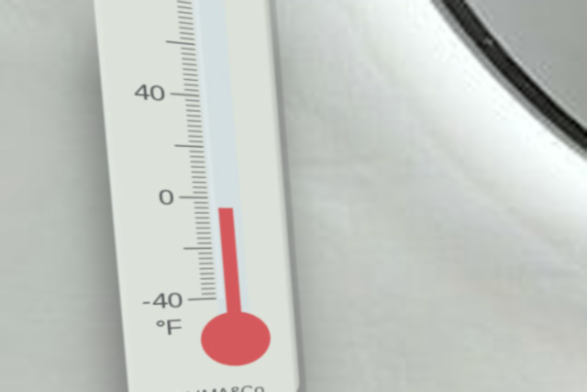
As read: -4
